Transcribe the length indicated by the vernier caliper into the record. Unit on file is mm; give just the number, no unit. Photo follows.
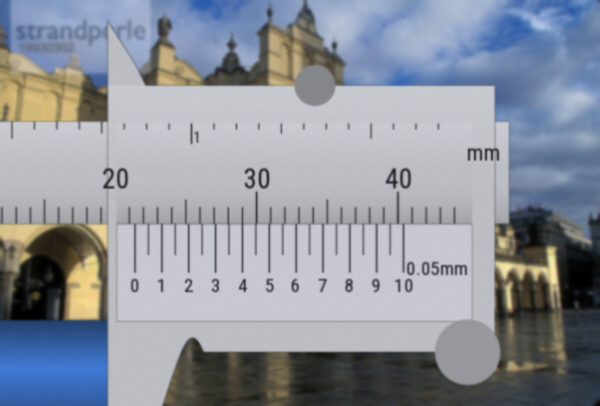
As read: 21.4
